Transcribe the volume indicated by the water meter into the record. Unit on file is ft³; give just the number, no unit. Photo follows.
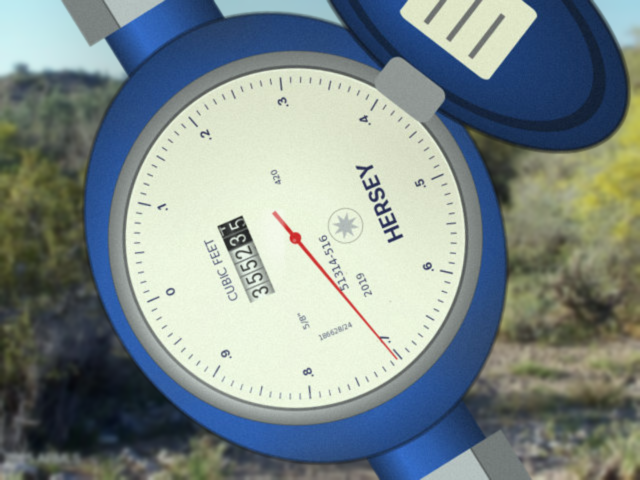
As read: 355234.70
